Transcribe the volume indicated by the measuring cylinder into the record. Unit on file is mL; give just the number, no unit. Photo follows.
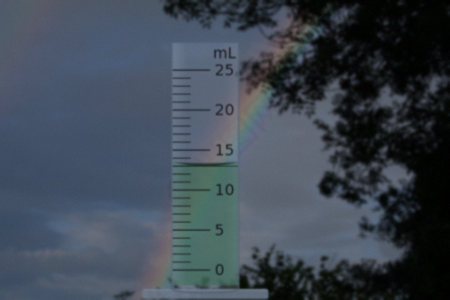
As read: 13
